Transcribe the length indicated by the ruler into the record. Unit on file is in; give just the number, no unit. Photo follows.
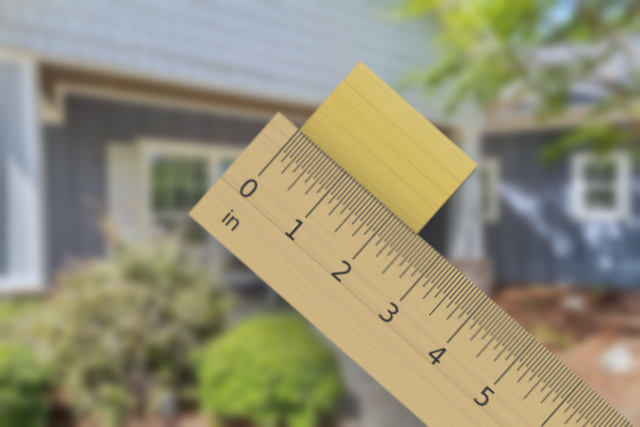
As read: 2.5
